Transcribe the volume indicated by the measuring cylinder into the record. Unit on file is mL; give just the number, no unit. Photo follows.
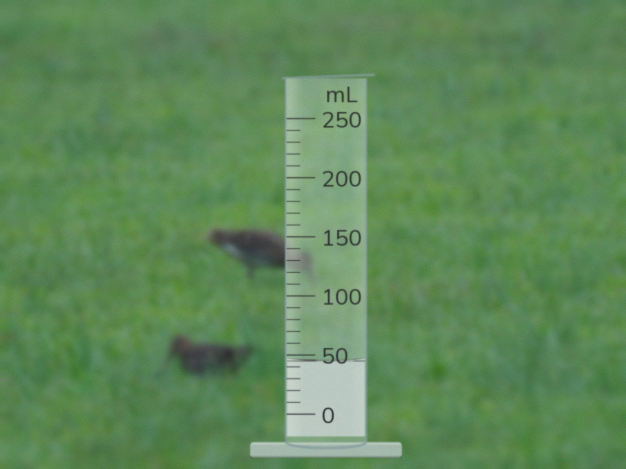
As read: 45
